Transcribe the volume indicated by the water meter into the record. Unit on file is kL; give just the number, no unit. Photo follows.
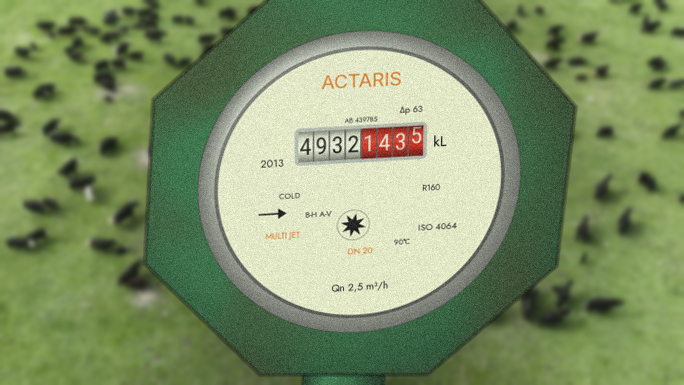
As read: 4932.1435
